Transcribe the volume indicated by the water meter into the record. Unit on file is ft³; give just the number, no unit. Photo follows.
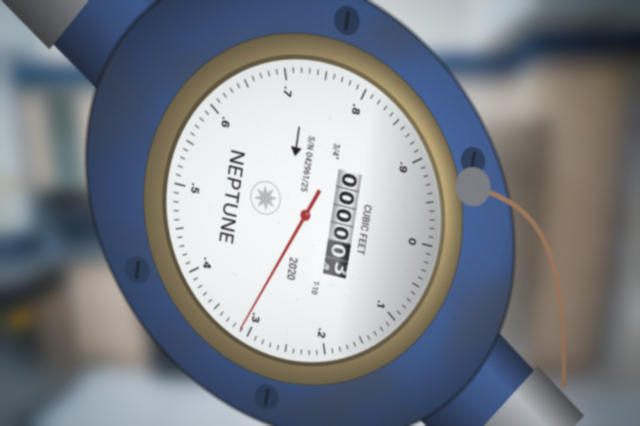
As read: 3.31
